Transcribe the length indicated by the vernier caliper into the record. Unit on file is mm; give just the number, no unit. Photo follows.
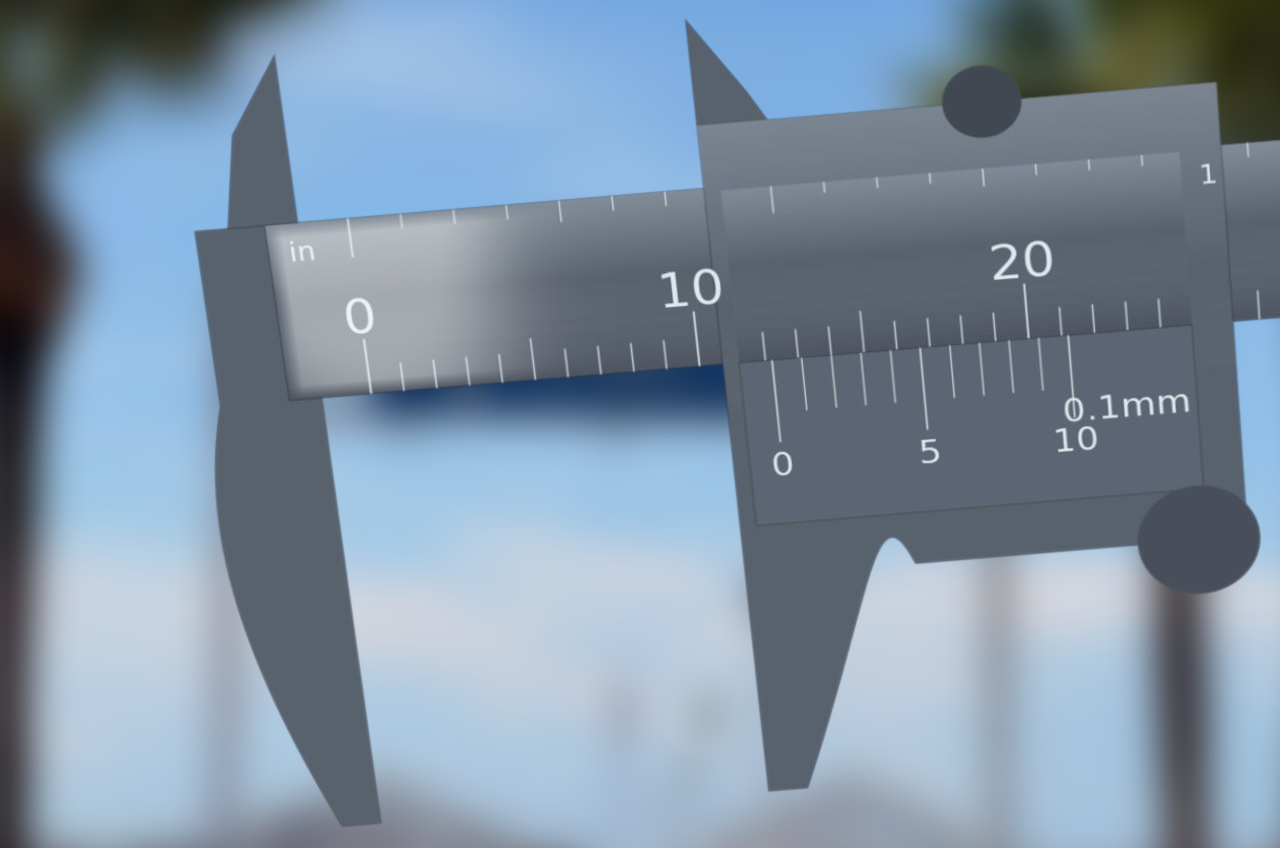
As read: 12.2
